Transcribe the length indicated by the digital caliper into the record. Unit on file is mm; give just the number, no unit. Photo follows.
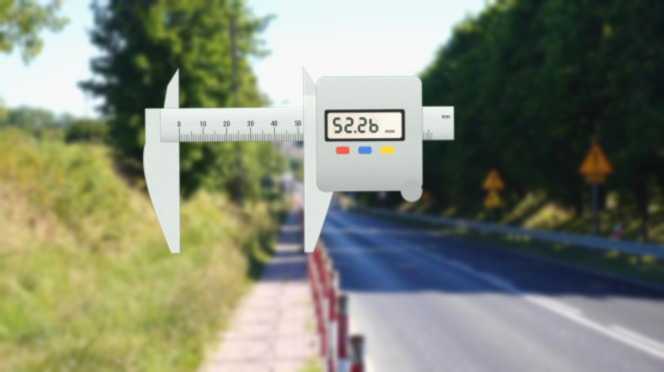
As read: 52.26
